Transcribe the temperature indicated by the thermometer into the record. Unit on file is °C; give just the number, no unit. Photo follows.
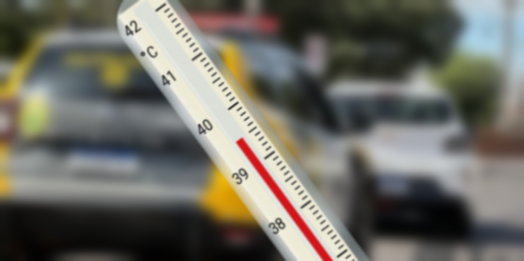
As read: 39.5
